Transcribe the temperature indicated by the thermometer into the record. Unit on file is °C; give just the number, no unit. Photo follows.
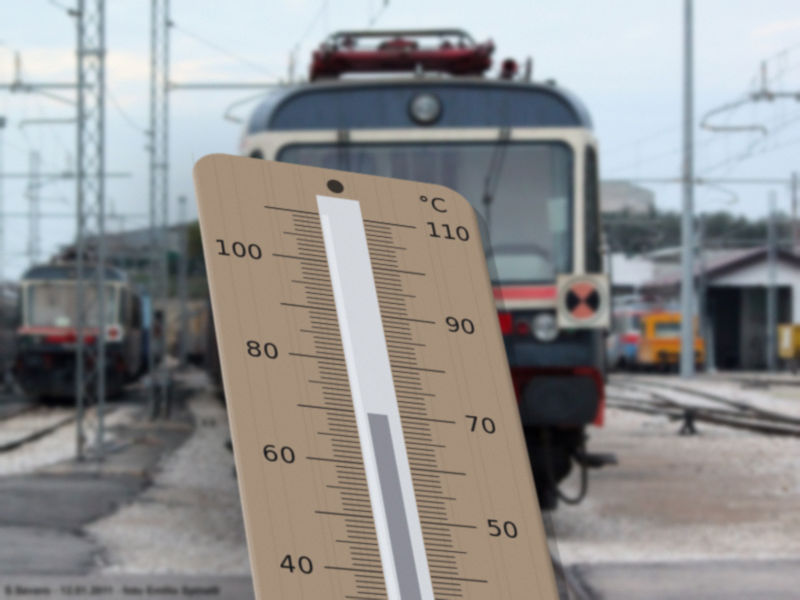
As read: 70
